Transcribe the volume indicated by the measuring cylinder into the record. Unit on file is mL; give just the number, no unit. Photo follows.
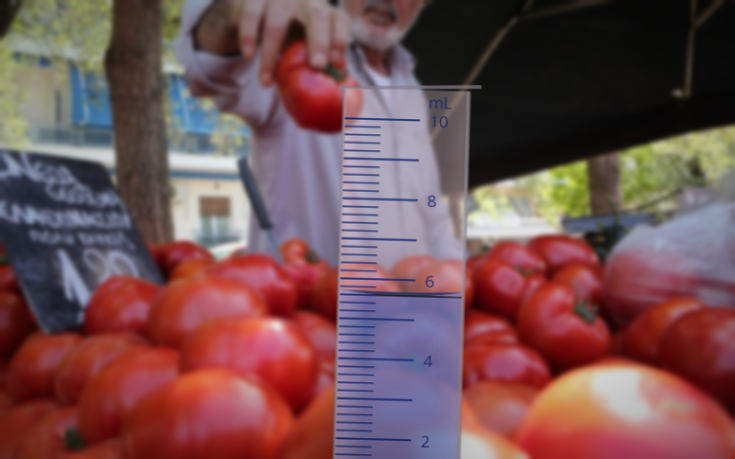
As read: 5.6
